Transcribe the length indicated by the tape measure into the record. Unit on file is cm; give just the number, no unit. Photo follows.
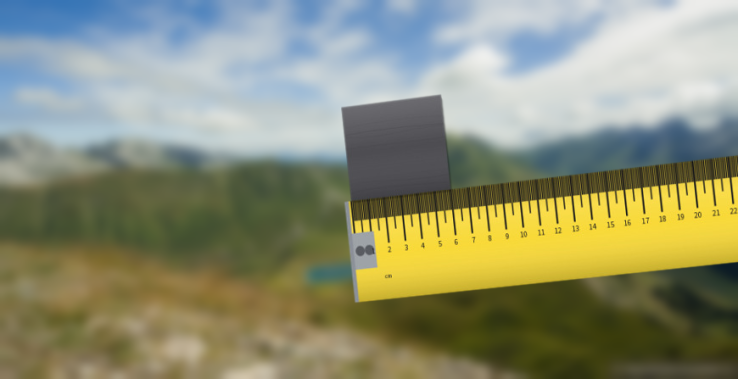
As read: 6
